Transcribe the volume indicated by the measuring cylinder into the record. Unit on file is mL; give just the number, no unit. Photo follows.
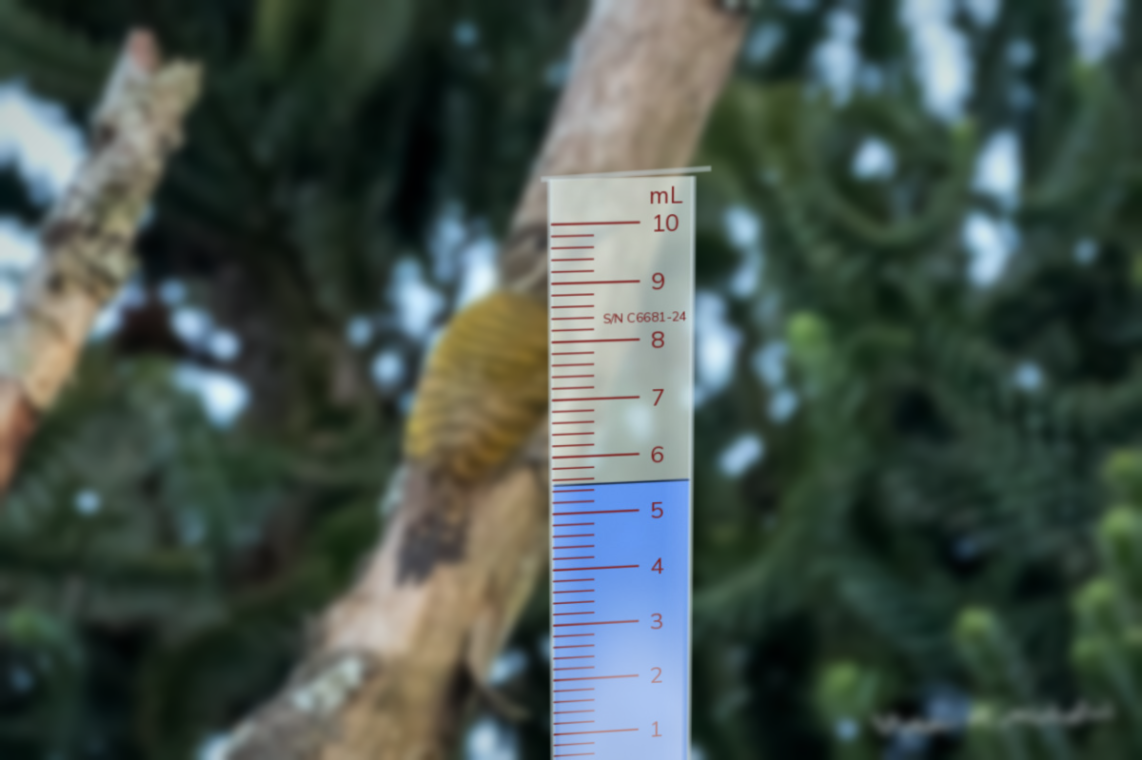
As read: 5.5
